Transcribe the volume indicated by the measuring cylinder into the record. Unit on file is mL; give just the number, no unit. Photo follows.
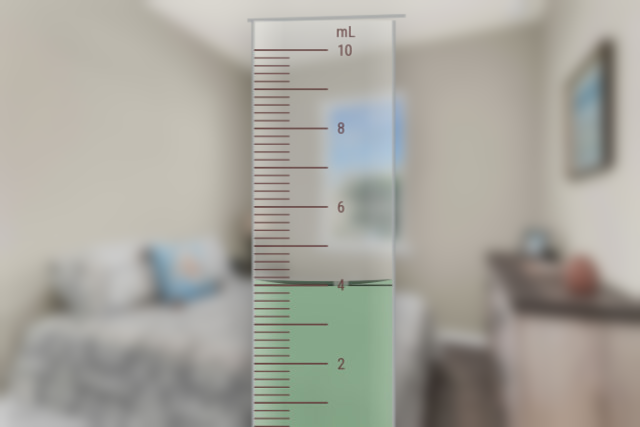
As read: 4
